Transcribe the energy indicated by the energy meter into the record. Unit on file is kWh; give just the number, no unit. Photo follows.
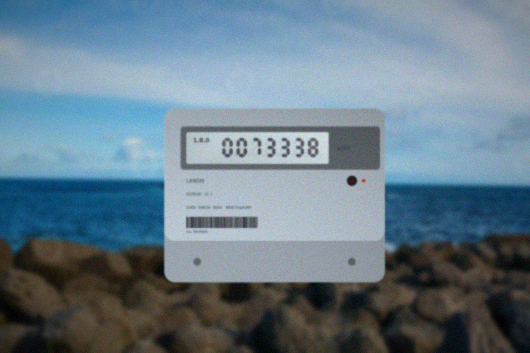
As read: 73338
